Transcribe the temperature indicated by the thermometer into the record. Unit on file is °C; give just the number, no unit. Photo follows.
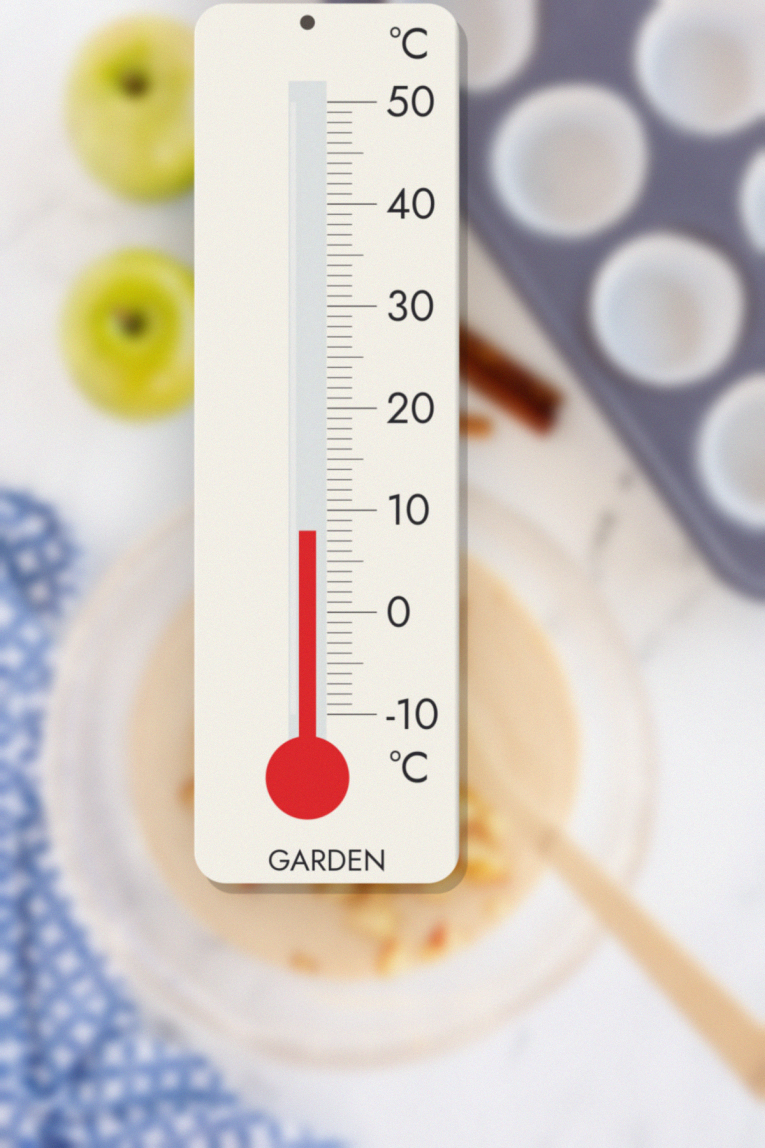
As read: 8
